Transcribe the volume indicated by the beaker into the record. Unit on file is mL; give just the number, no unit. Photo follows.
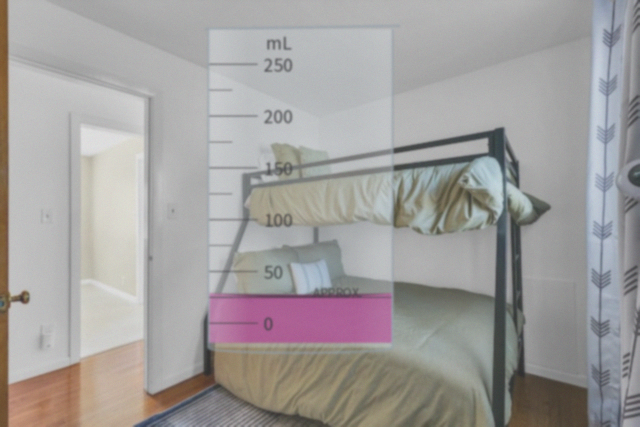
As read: 25
